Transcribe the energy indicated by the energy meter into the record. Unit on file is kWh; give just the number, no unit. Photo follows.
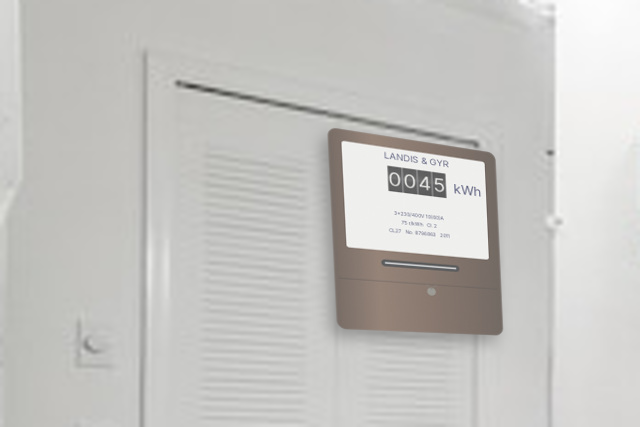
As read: 45
